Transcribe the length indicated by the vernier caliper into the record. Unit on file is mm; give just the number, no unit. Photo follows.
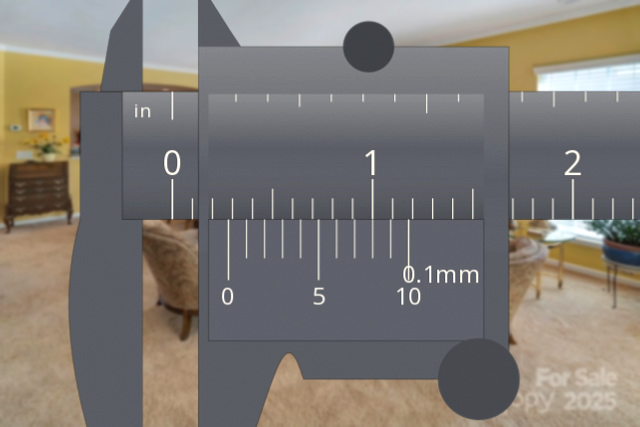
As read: 2.8
